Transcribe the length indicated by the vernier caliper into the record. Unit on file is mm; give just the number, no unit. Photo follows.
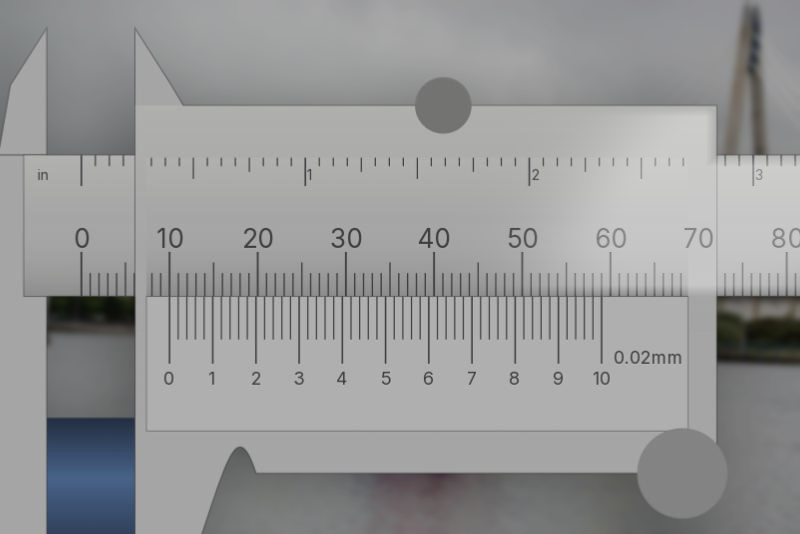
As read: 10.0
